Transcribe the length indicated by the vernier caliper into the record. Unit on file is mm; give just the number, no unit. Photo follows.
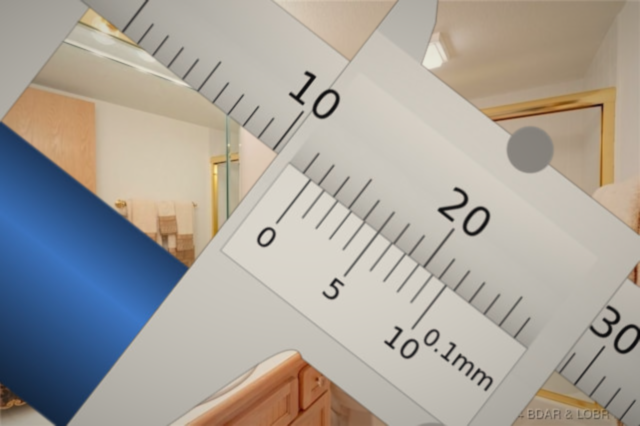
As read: 12.5
